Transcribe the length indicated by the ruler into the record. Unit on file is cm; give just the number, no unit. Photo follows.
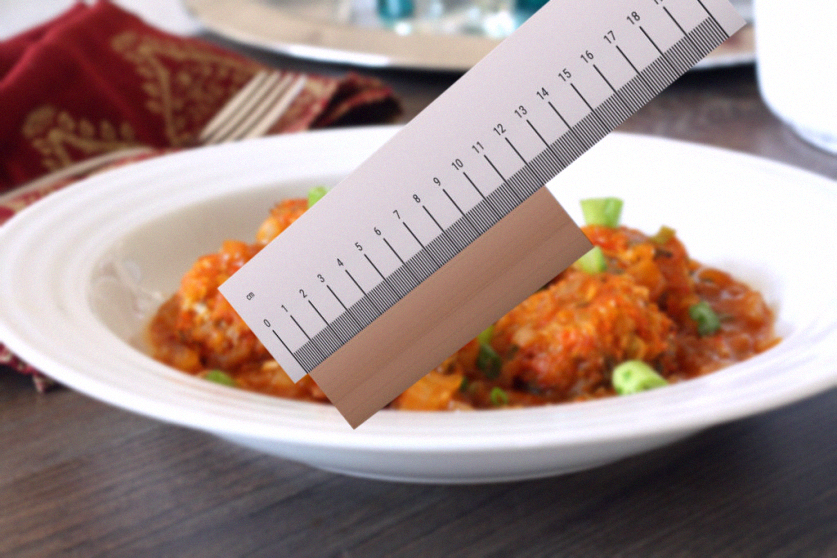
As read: 12
